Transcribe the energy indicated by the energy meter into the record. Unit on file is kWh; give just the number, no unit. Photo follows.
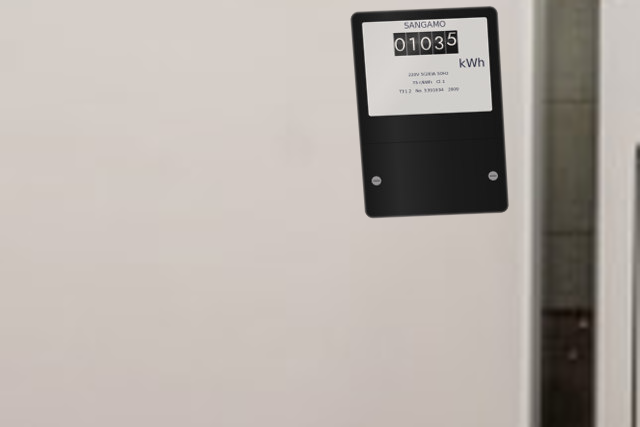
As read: 1035
